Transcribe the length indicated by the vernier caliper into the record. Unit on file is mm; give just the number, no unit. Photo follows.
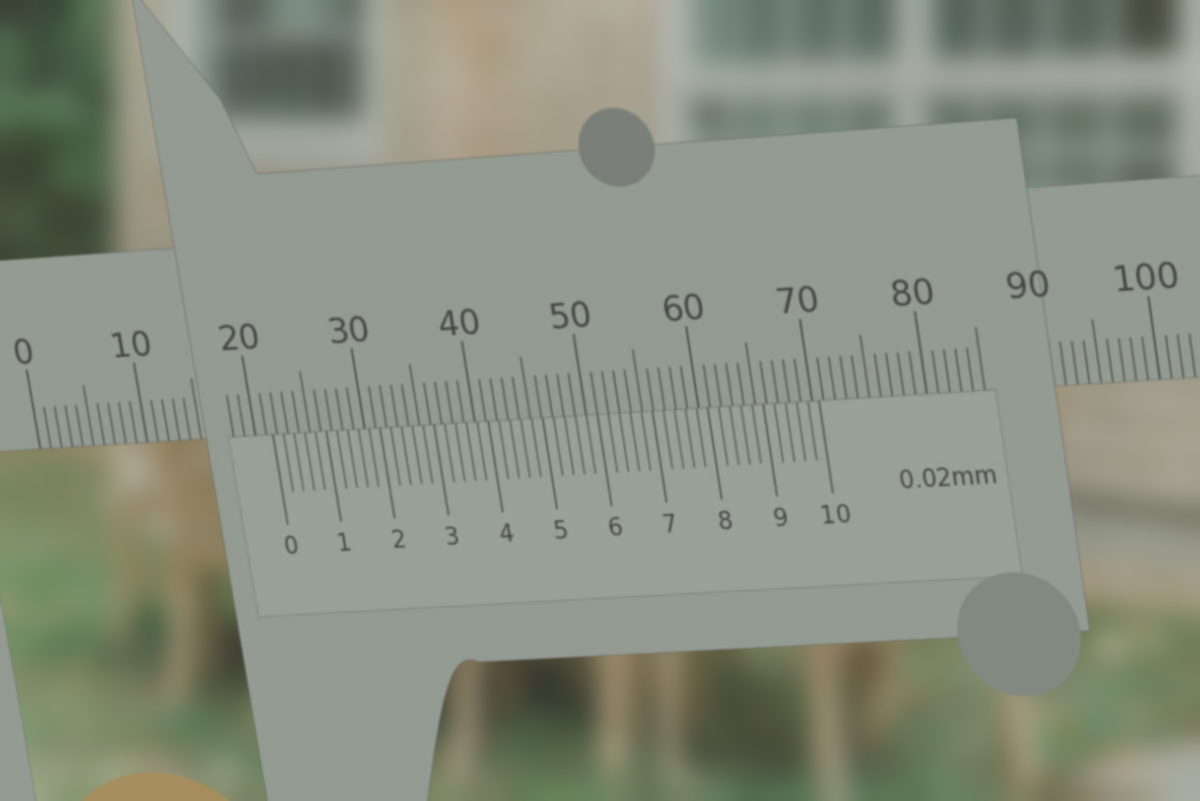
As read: 21.6
